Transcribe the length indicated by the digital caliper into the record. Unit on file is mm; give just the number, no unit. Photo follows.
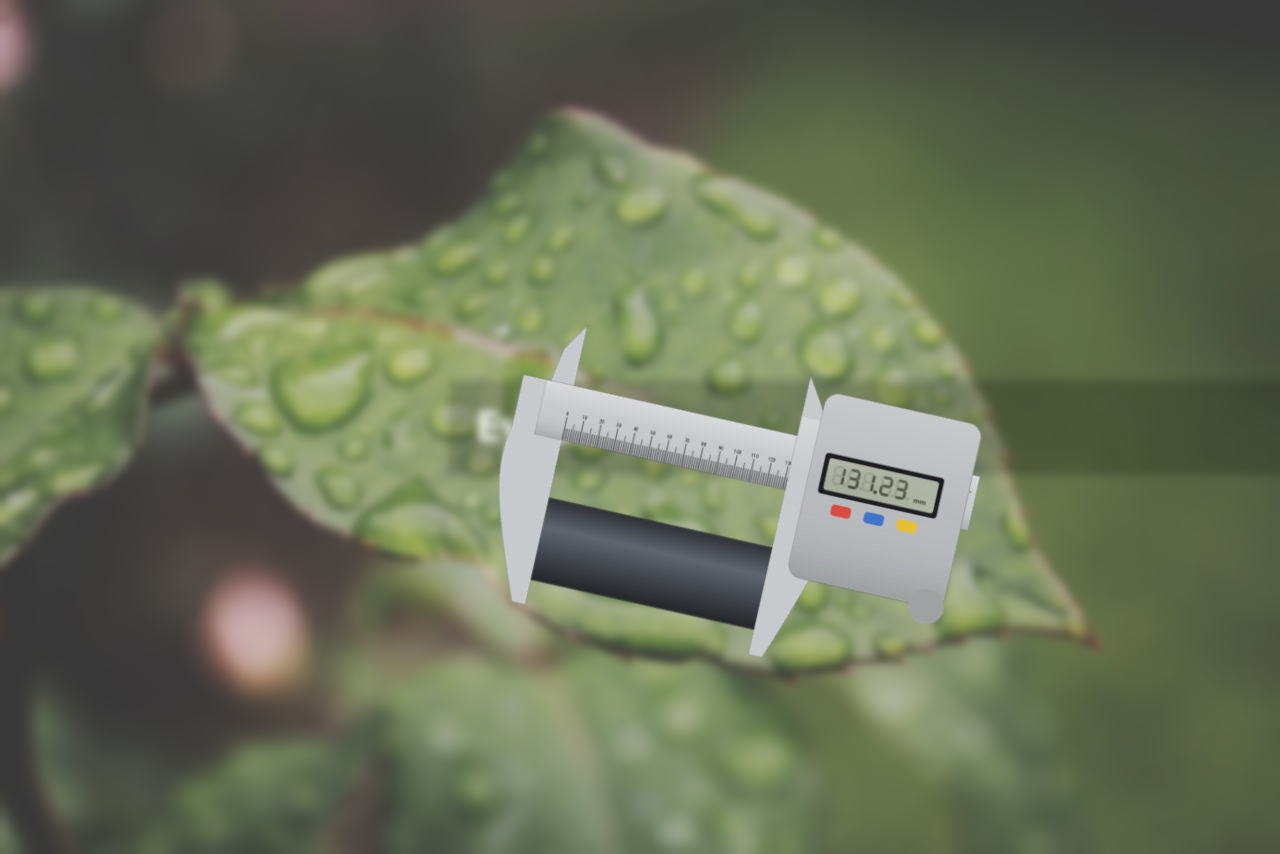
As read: 131.23
